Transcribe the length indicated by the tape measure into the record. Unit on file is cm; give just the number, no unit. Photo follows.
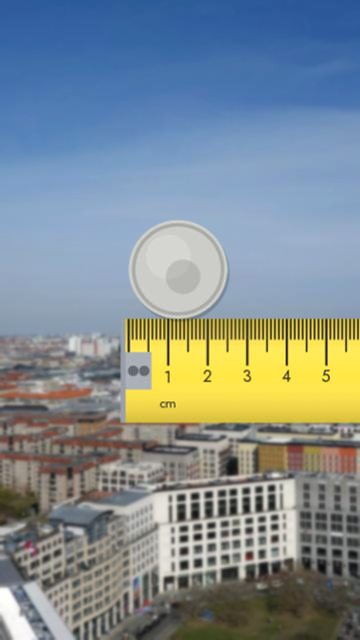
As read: 2.5
